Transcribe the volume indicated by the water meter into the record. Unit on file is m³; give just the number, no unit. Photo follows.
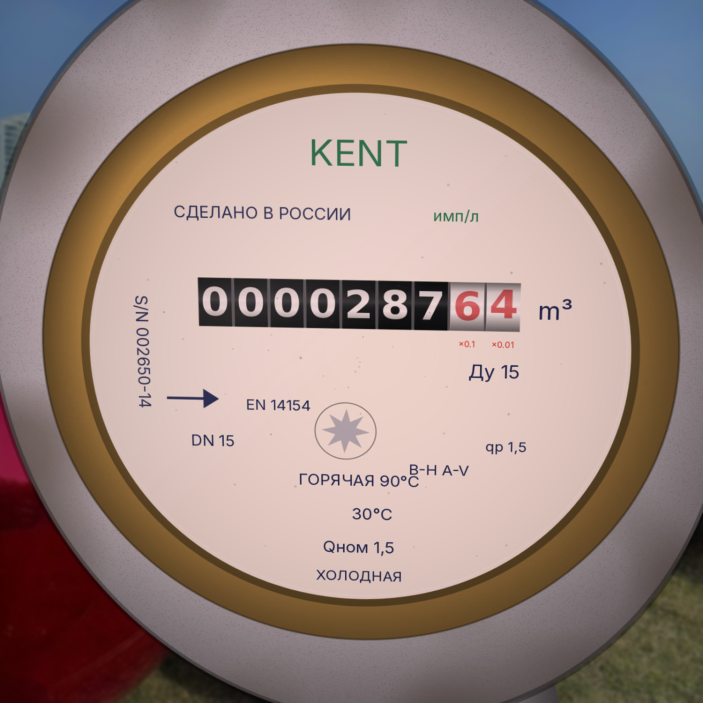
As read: 287.64
